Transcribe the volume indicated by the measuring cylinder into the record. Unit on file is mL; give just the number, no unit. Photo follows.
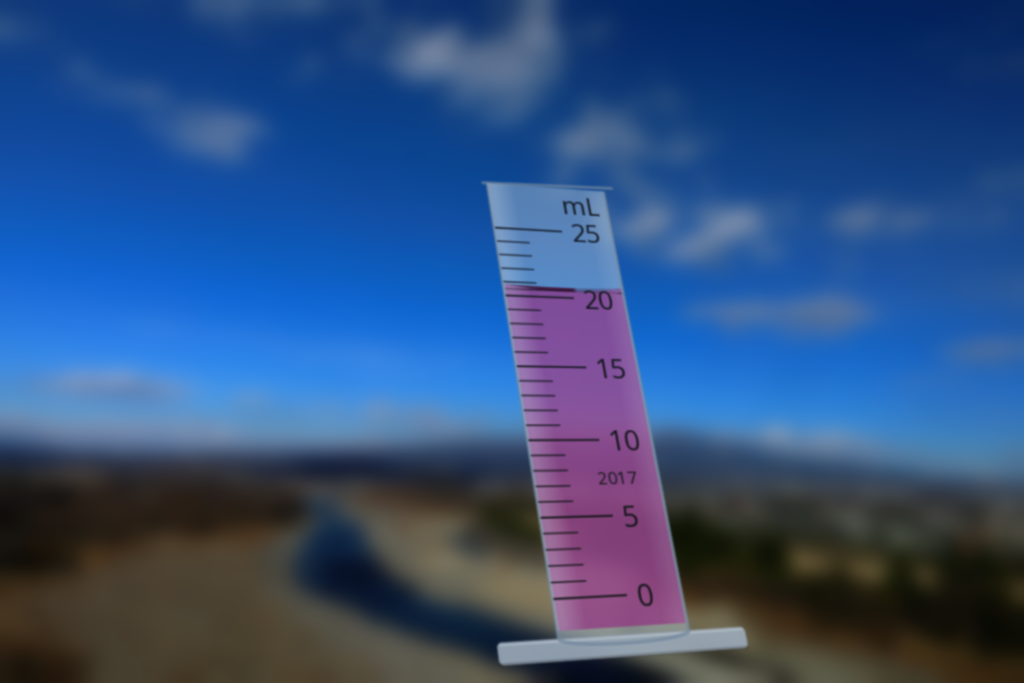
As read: 20.5
